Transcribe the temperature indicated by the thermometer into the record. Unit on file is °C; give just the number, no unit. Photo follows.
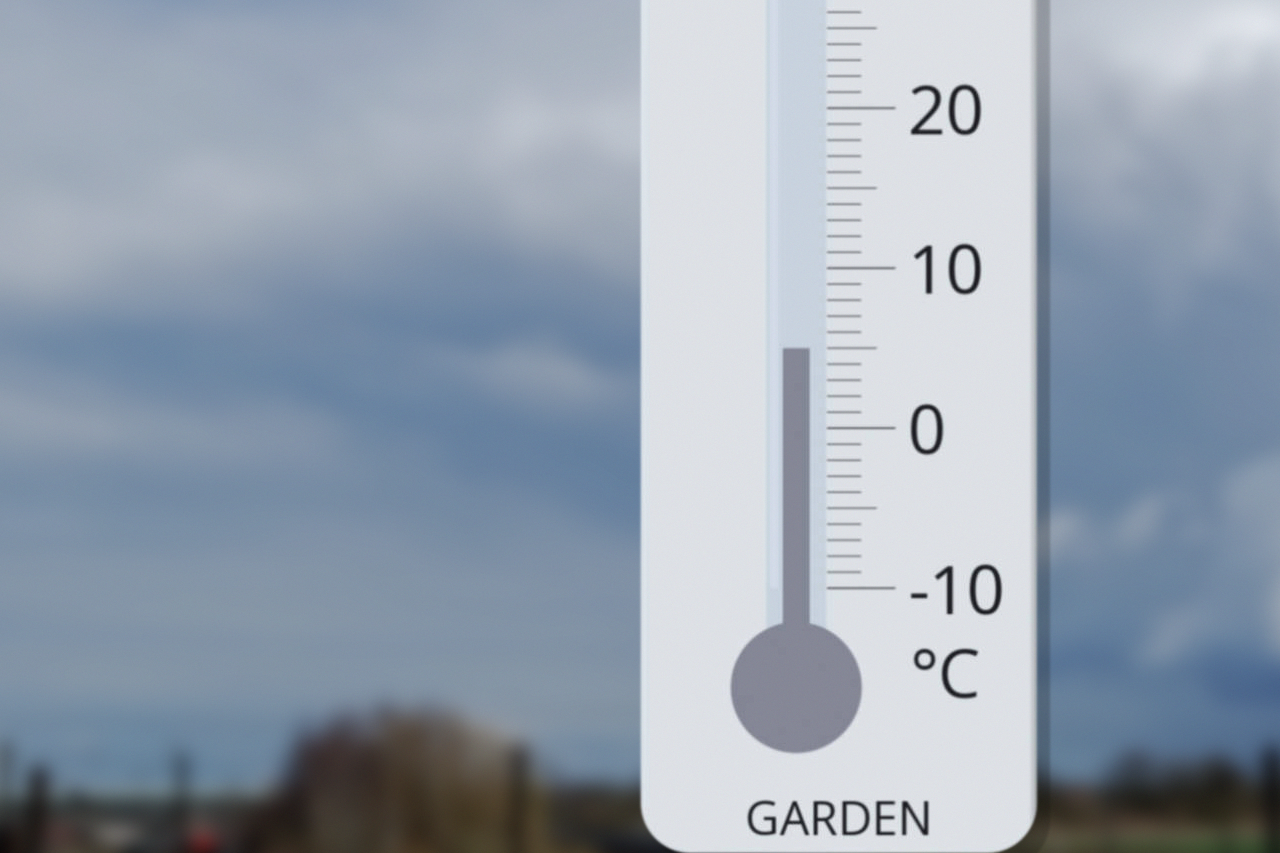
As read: 5
